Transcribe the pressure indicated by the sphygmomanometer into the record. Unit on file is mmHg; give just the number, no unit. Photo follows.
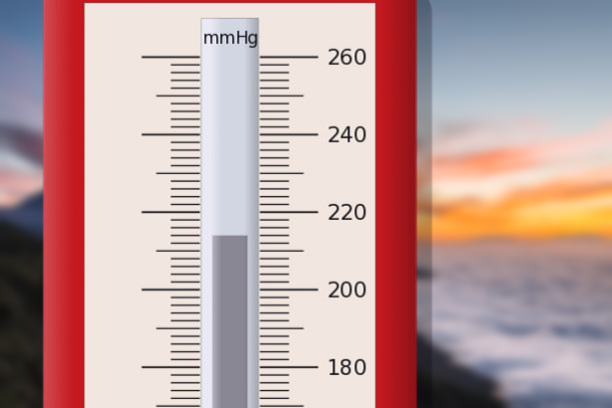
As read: 214
